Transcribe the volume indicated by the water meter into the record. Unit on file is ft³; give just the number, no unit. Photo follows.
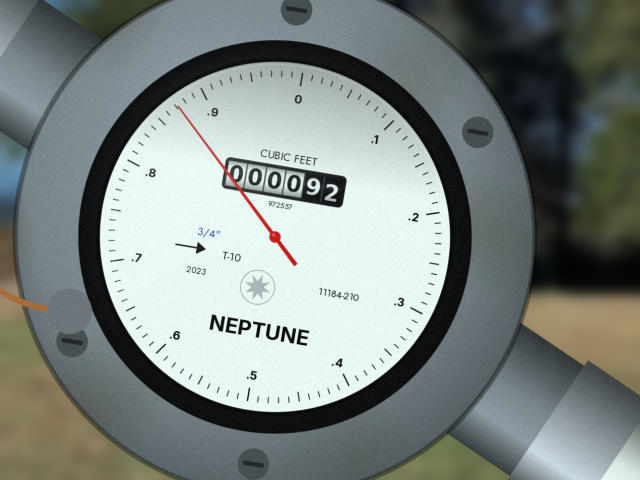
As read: 91.87
